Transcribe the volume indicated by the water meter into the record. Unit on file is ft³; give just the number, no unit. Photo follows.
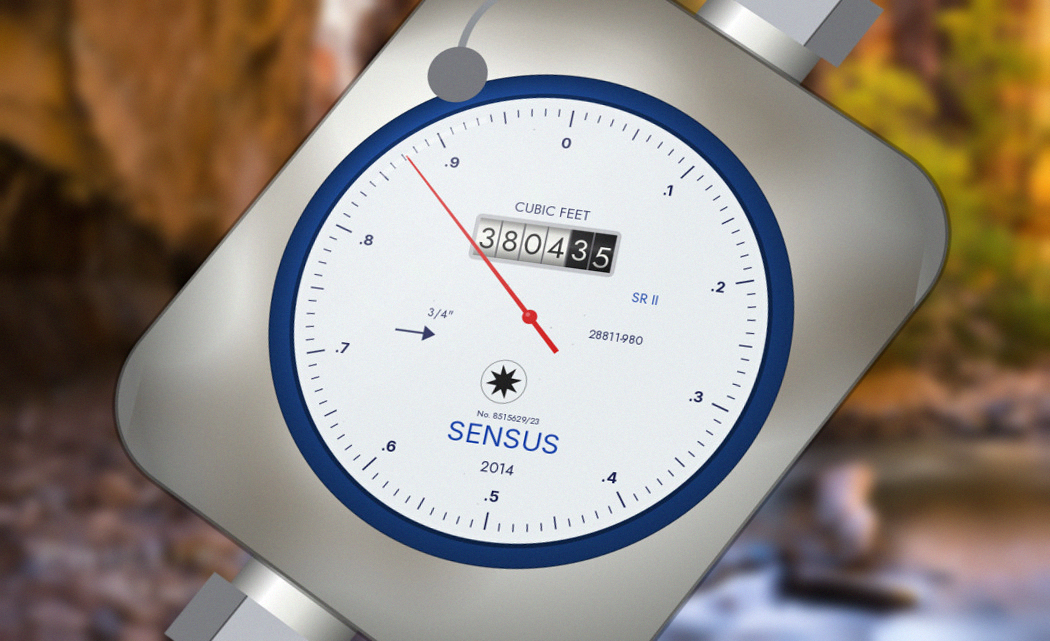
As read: 380434.87
